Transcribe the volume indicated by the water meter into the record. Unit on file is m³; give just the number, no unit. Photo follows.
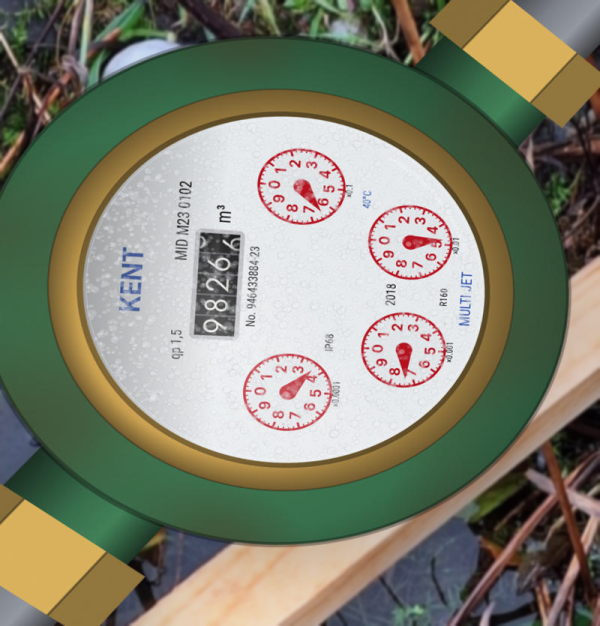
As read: 98265.6473
